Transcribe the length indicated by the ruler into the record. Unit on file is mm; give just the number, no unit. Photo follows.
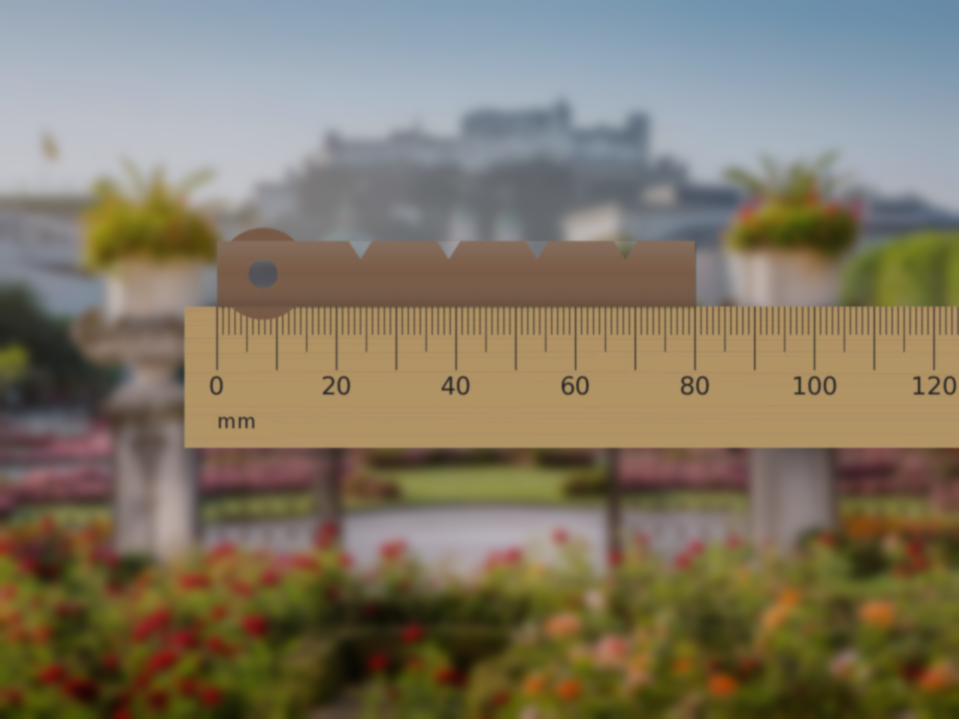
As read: 80
